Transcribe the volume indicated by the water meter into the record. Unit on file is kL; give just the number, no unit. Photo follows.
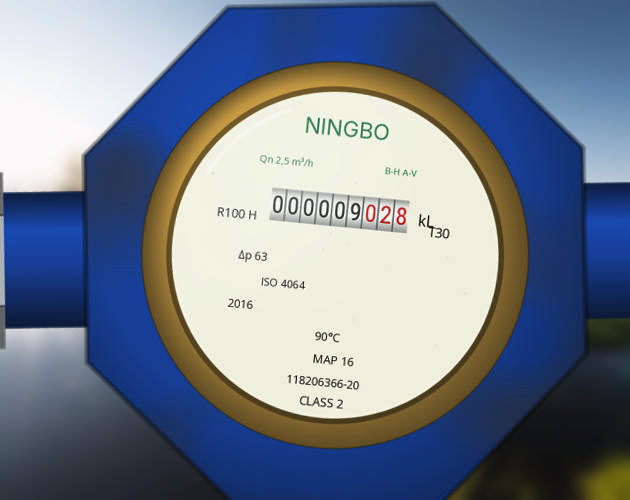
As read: 9.028
